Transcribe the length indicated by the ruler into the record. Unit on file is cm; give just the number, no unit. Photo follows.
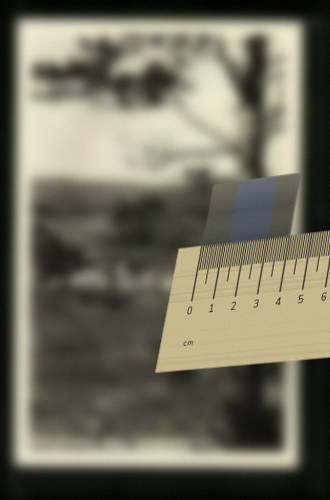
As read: 4
